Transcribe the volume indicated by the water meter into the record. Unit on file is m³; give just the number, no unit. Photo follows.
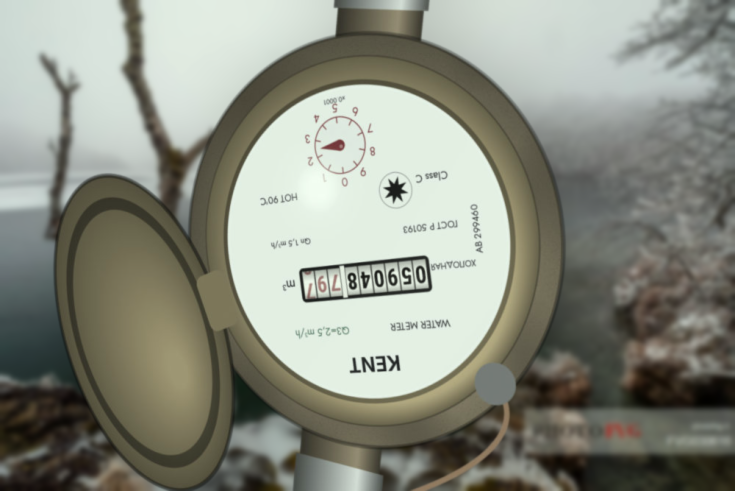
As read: 59048.7972
